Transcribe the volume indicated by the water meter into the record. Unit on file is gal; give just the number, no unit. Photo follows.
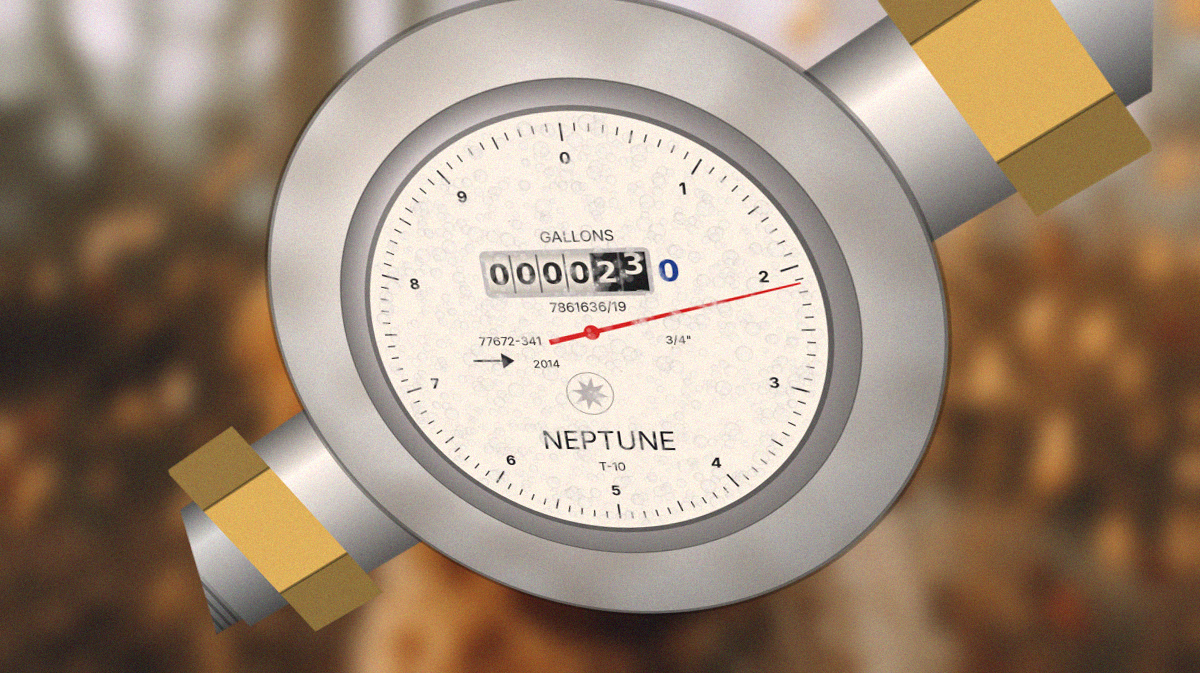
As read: 232.1
